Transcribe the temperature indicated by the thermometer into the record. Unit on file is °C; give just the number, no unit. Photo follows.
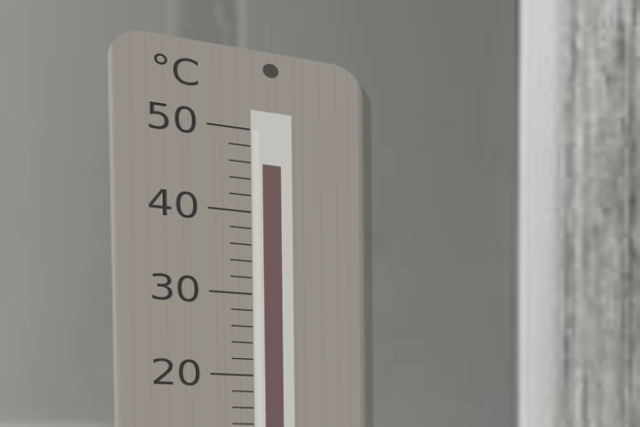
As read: 46
